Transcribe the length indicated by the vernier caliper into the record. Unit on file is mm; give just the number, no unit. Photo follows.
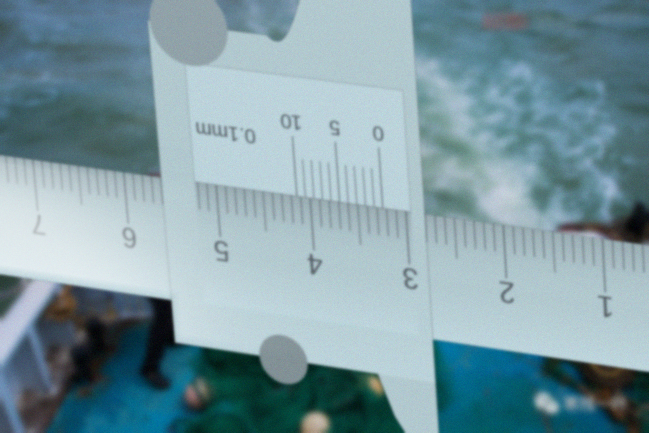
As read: 32.4
